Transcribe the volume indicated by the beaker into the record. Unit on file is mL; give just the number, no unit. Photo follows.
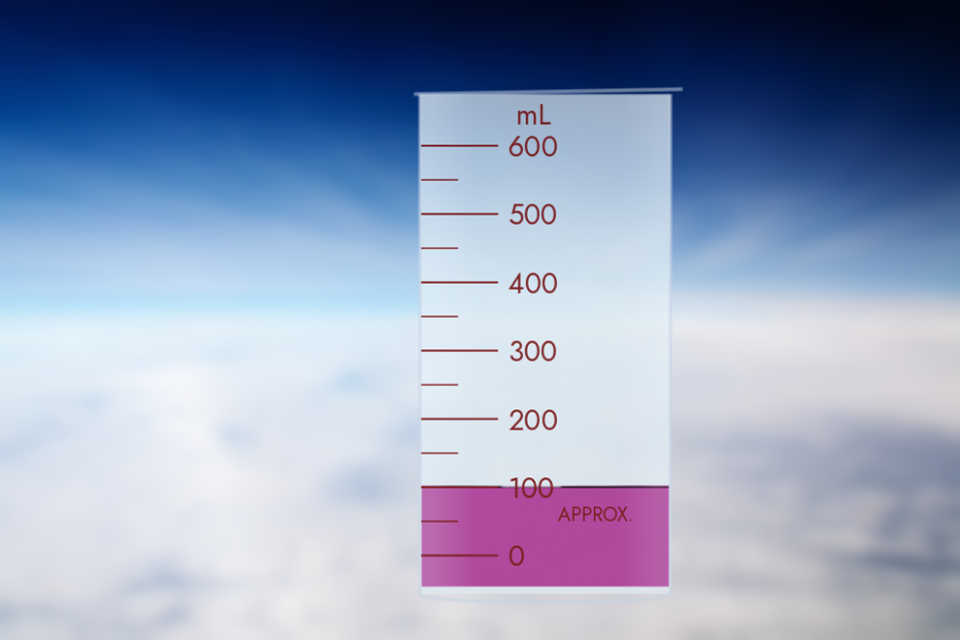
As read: 100
